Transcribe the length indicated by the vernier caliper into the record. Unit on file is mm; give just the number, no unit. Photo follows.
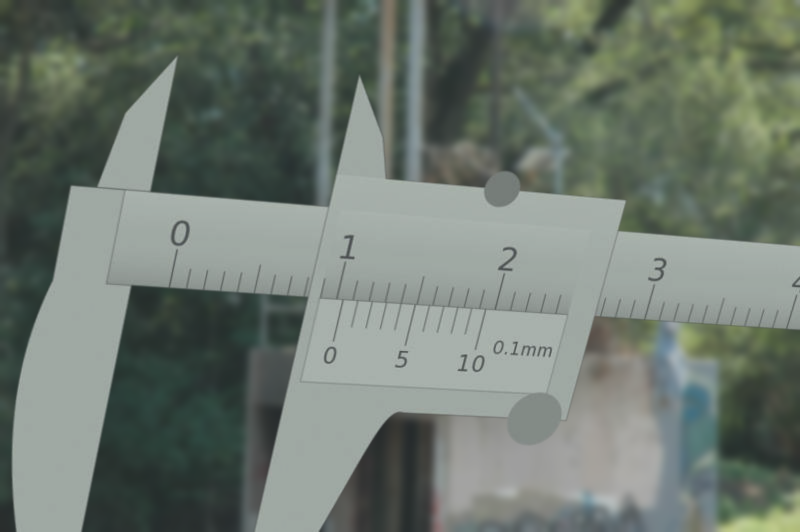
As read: 10.4
